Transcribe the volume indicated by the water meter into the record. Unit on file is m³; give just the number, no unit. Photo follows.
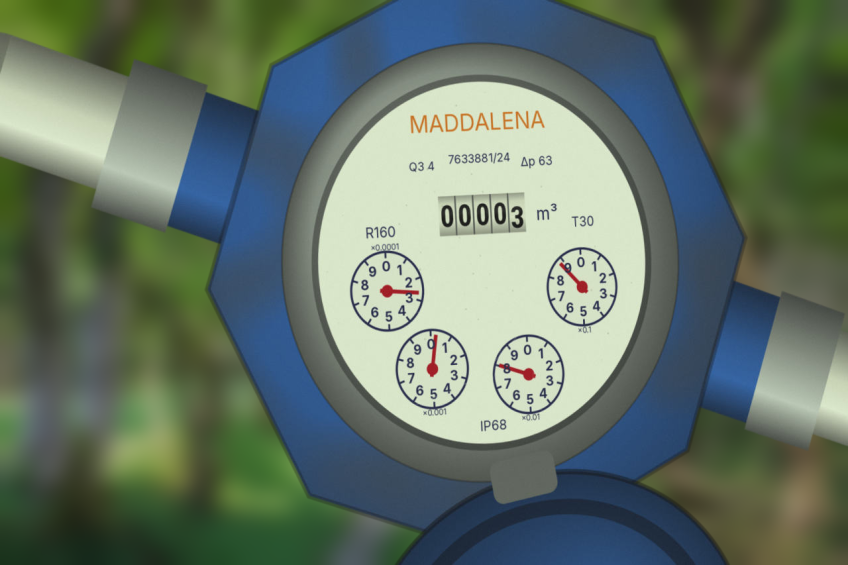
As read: 2.8802
